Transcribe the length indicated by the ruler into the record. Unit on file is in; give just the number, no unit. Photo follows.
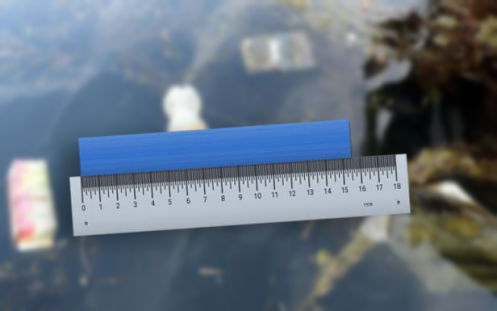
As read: 15.5
